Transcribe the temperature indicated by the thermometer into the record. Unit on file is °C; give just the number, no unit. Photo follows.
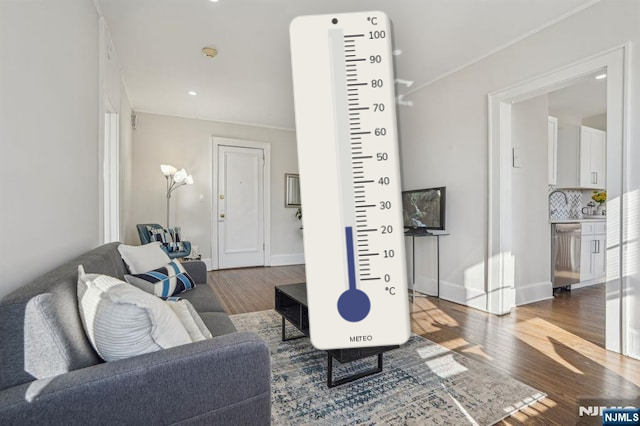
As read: 22
